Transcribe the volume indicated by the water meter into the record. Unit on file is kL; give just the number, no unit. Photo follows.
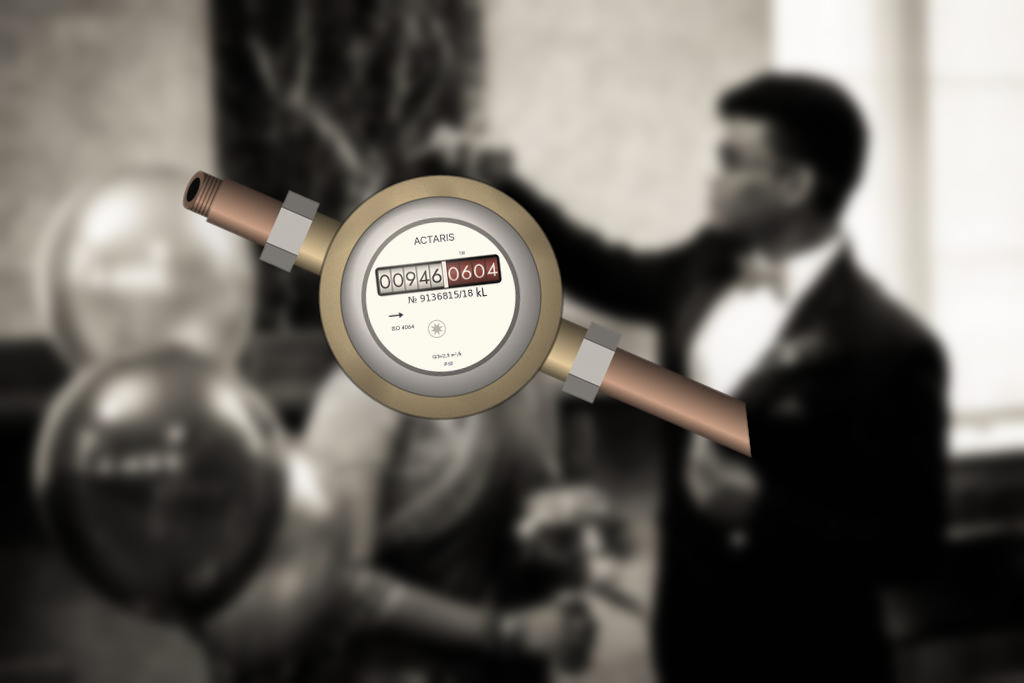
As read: 946.0604
